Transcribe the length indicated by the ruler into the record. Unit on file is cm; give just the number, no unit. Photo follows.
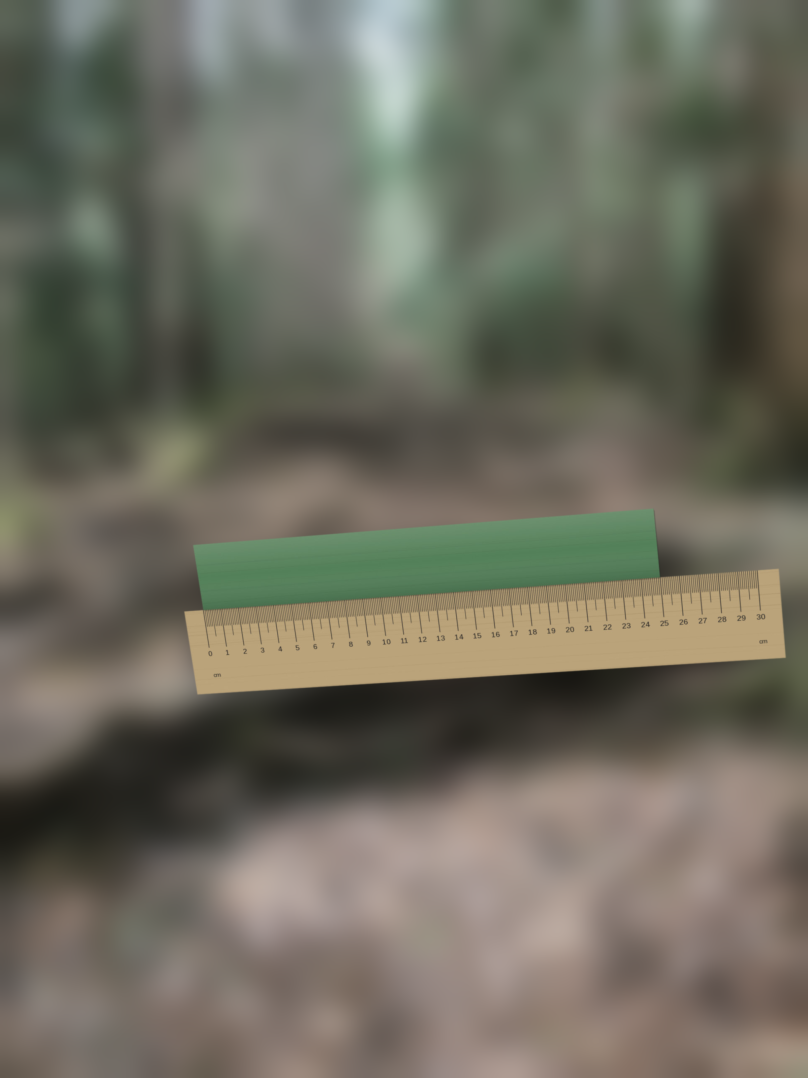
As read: 25
